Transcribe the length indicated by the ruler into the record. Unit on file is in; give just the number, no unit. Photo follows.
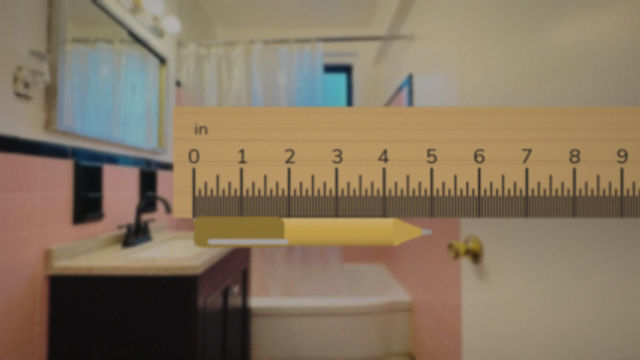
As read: 5
